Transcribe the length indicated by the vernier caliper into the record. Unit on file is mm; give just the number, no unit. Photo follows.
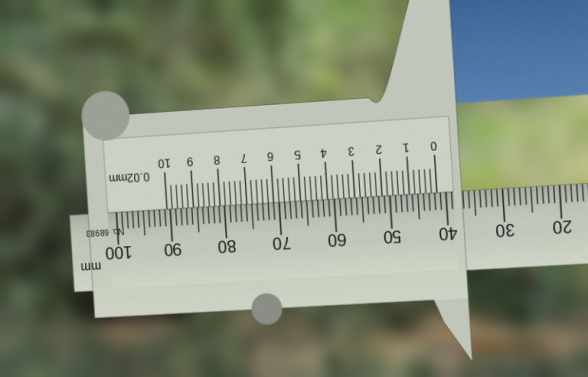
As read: 41.6
